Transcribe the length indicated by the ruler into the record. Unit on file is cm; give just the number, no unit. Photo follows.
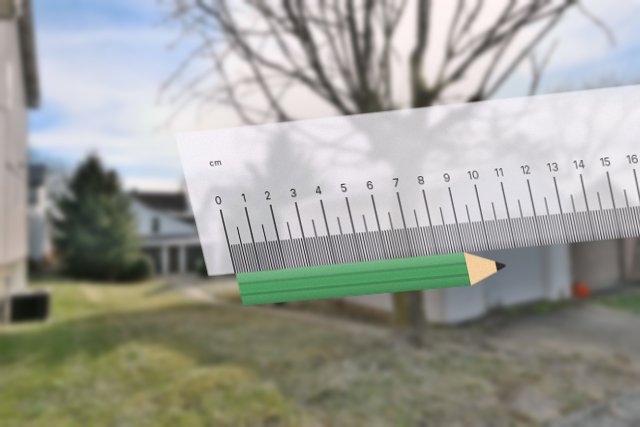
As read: 10.5
